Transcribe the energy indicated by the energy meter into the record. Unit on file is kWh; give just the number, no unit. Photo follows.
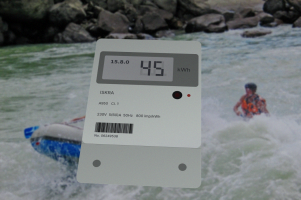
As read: 45
